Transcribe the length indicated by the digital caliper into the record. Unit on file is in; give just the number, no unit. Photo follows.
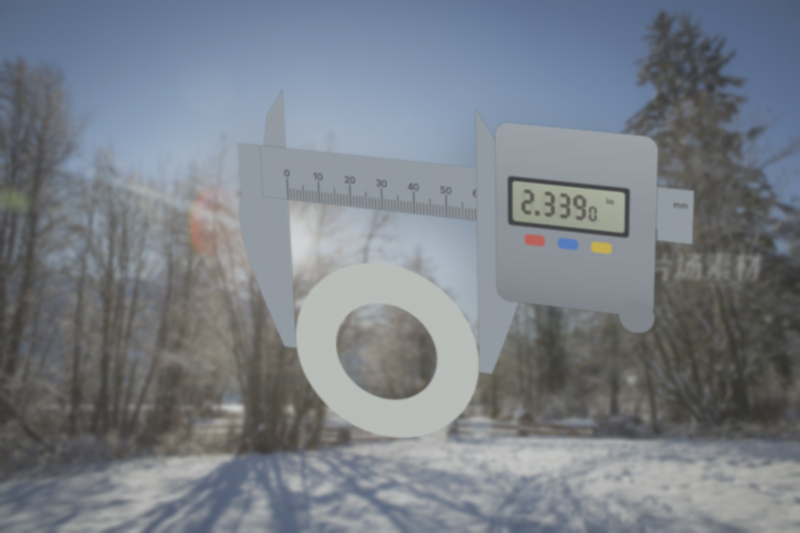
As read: 2.3390
